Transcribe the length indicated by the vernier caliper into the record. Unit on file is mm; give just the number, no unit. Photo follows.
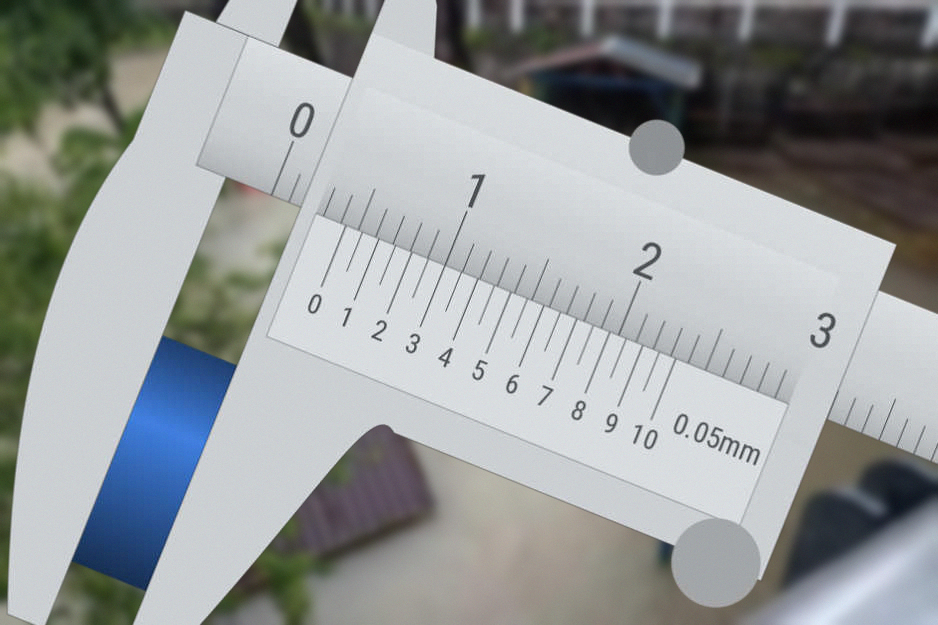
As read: 4.3
